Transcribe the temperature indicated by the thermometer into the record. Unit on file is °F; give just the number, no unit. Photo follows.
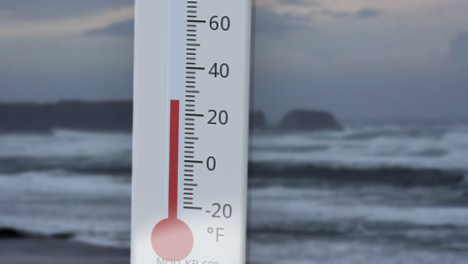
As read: 26
